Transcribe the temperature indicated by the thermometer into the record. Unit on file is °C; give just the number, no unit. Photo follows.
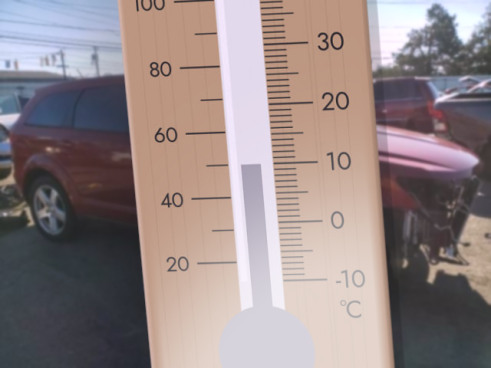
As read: 10
